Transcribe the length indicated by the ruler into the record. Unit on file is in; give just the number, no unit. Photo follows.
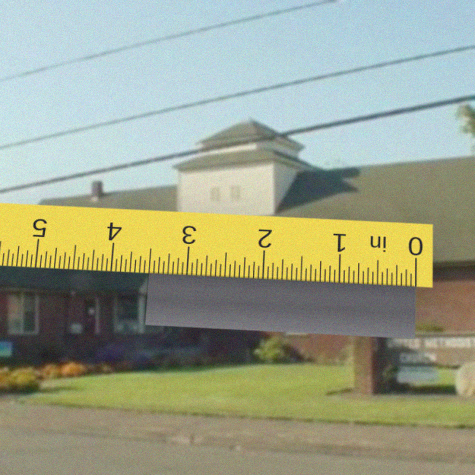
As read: 3.5
